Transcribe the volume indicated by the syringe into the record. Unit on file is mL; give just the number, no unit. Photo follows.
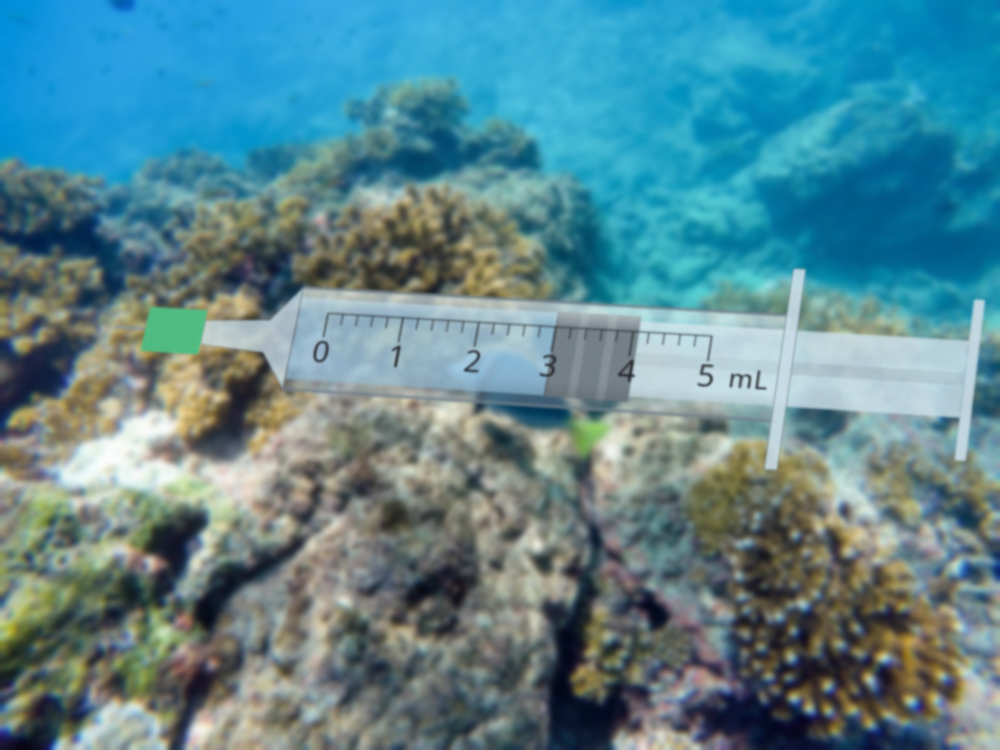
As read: 3
